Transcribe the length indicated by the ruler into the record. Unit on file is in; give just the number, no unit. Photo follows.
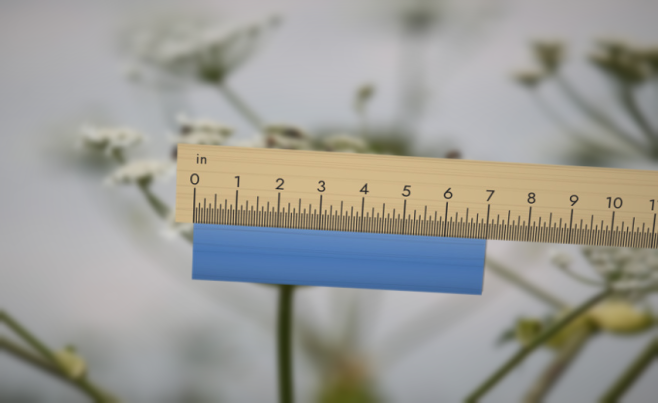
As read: 7
